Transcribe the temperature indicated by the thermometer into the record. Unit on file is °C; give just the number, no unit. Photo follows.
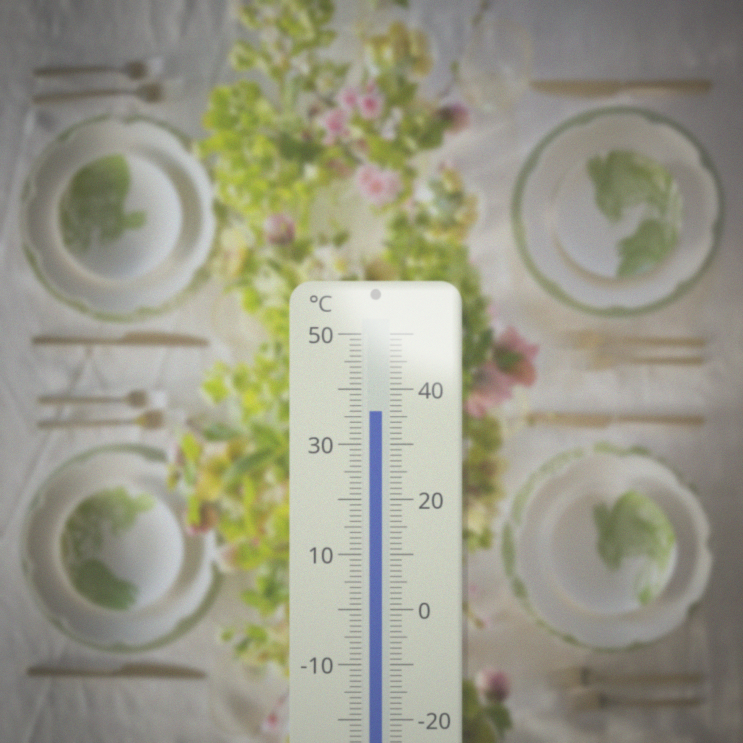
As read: 36
